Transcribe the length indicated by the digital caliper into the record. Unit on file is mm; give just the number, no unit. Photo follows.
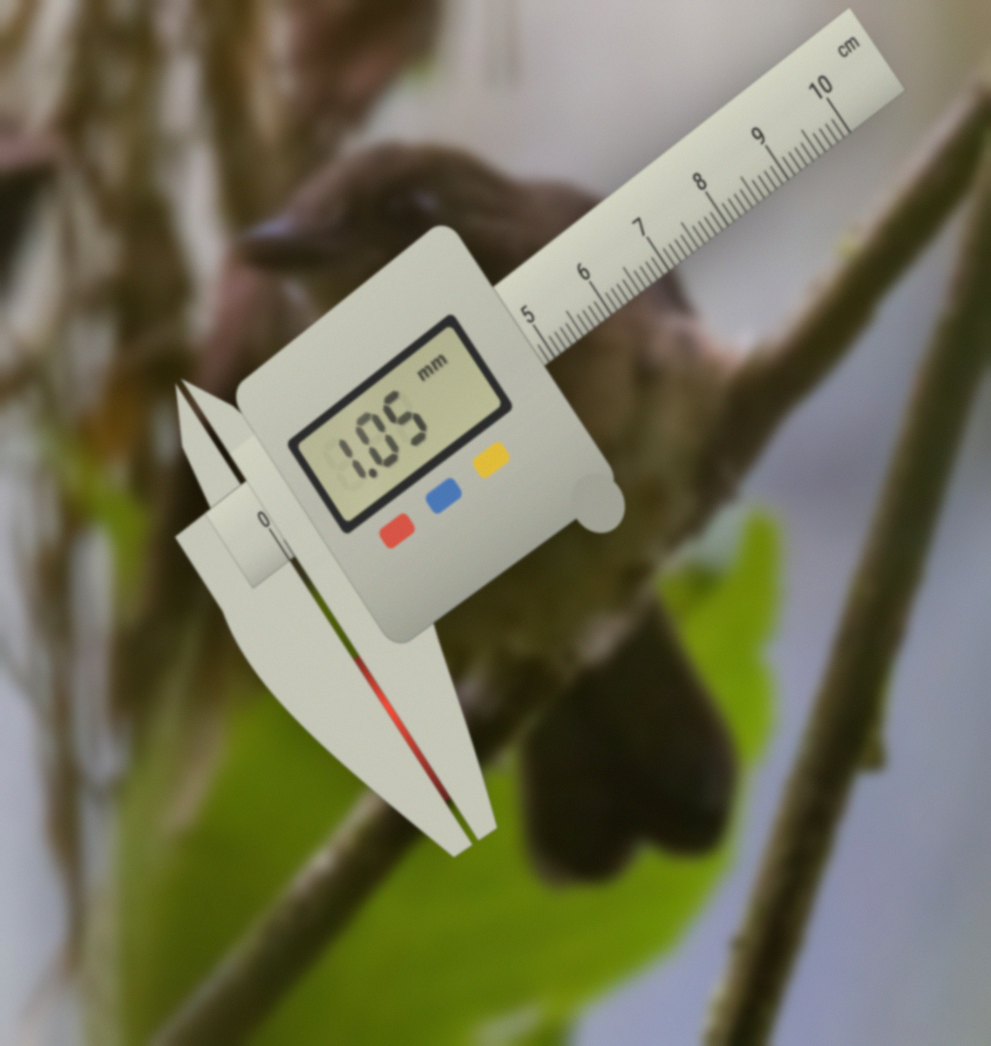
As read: 1.05
